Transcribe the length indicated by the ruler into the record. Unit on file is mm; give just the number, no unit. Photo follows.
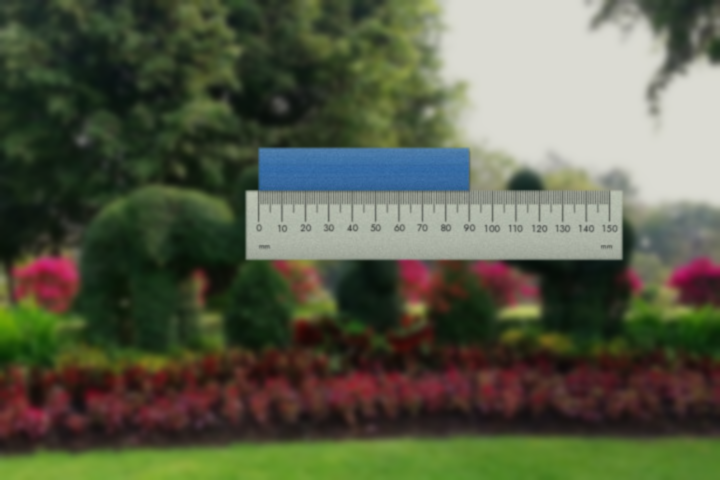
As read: 90
